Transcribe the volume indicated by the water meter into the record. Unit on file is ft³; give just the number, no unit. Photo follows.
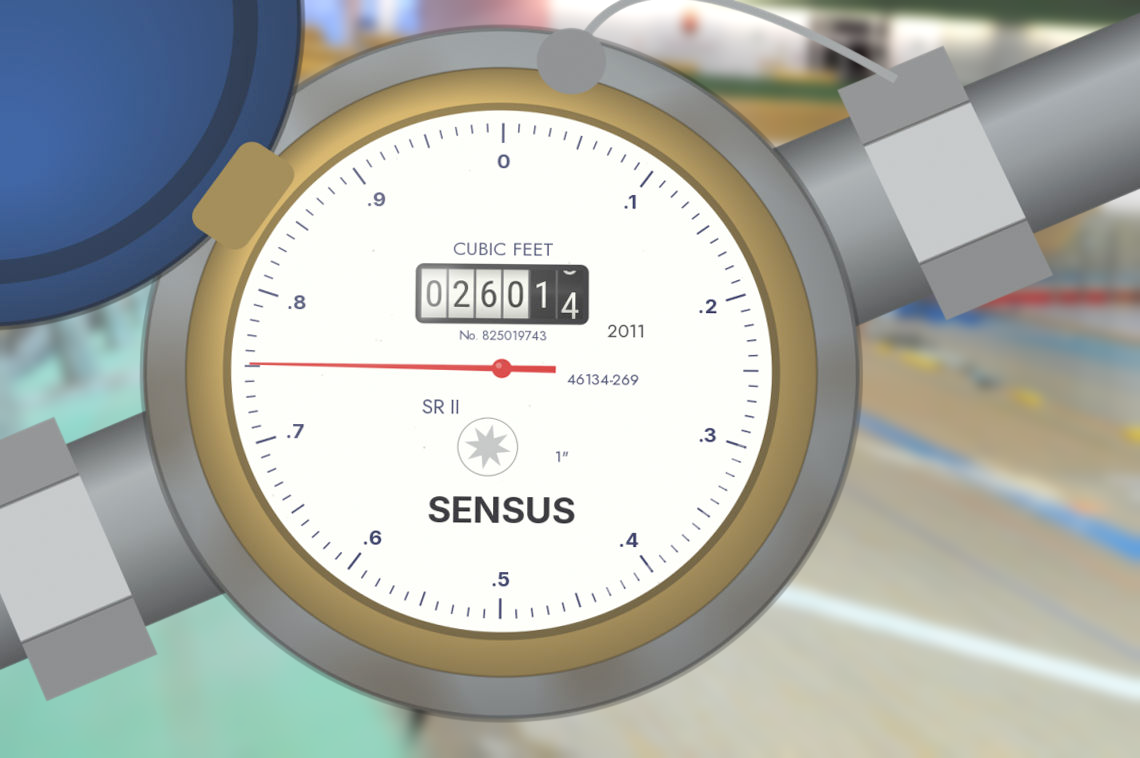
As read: 26013.75
